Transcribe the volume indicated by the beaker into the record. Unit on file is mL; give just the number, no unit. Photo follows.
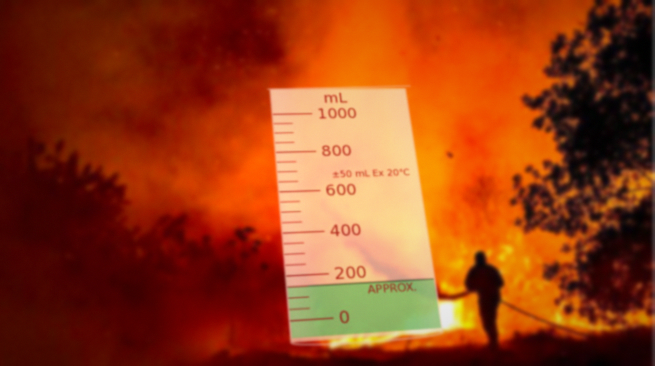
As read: 150
